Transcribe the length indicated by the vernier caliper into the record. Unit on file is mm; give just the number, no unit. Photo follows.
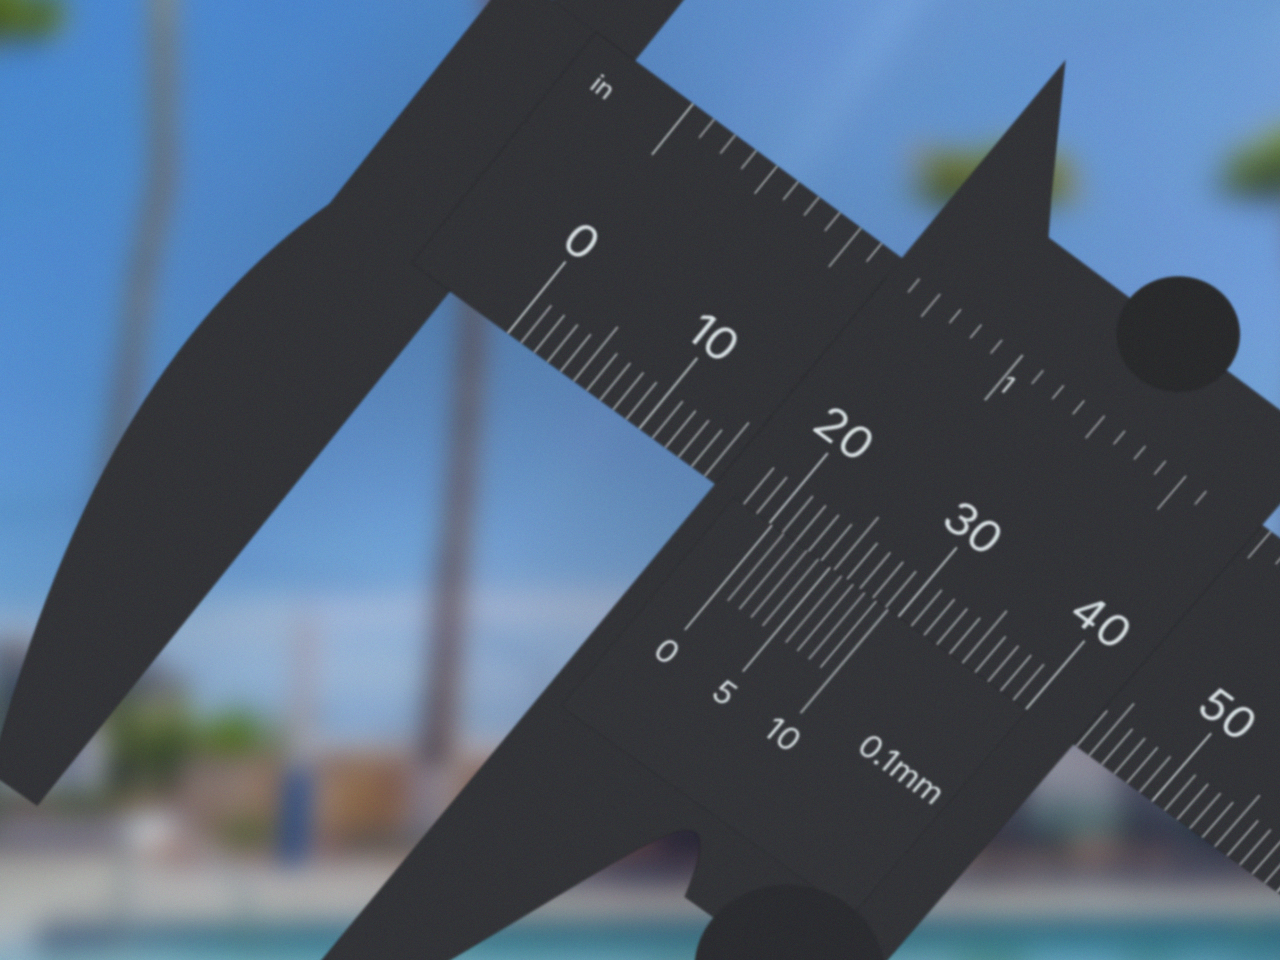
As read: 20.2
